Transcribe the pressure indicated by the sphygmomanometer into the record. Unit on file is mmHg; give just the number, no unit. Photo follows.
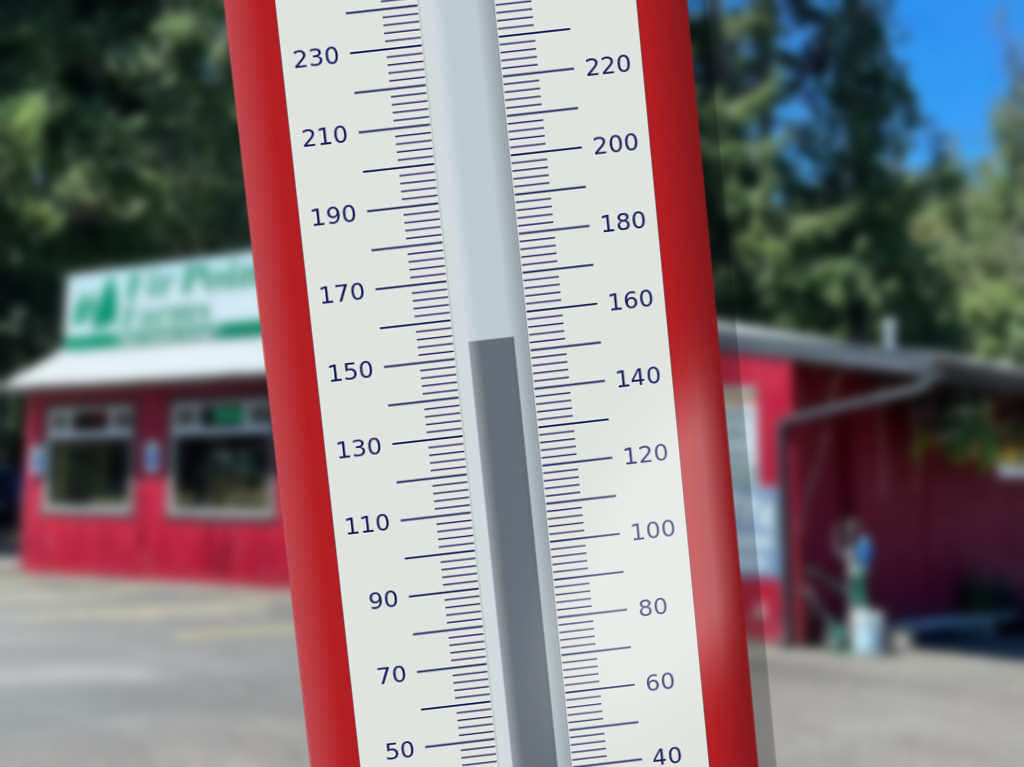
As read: 154
